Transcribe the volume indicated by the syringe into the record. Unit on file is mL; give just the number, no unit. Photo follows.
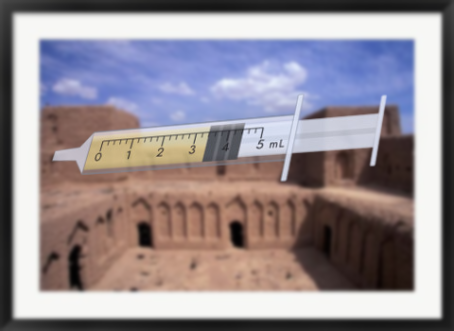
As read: 3.4
